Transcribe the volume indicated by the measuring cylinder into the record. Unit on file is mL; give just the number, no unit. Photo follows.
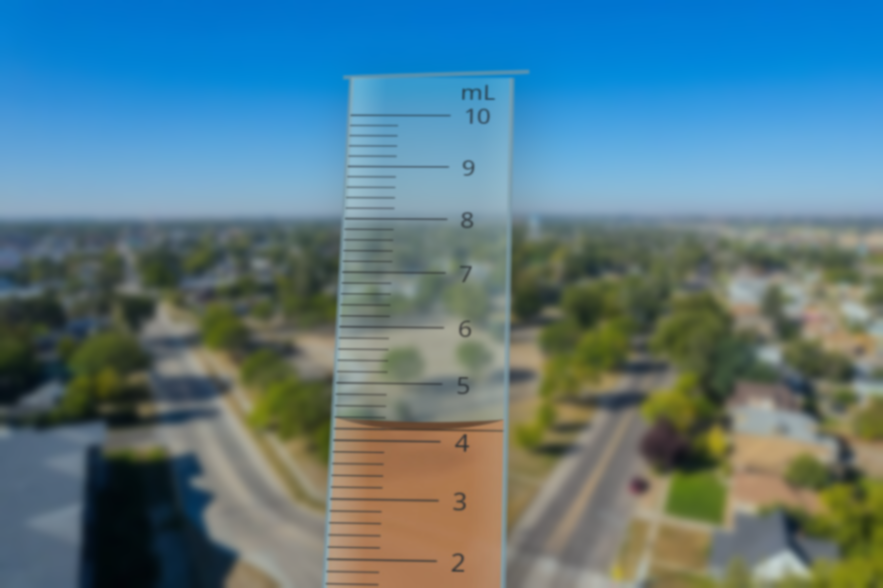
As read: 4.2
